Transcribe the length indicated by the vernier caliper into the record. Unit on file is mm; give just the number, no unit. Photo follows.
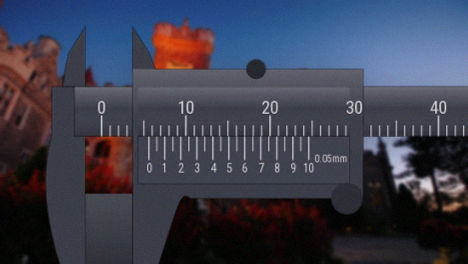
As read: 5.6
